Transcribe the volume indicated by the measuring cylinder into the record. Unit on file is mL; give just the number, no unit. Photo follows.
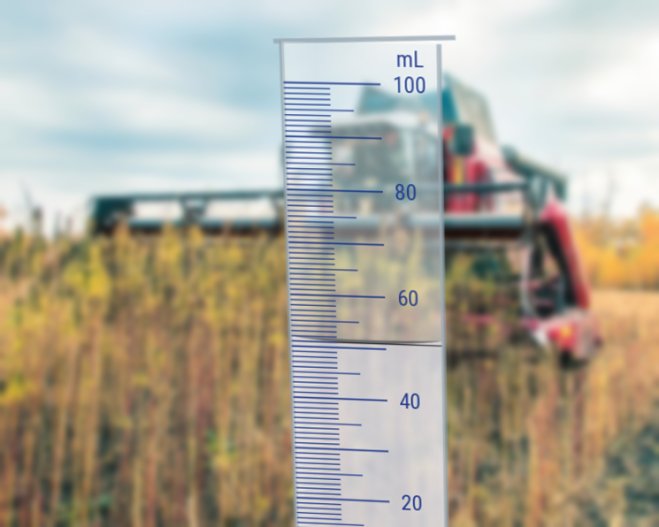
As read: 51
